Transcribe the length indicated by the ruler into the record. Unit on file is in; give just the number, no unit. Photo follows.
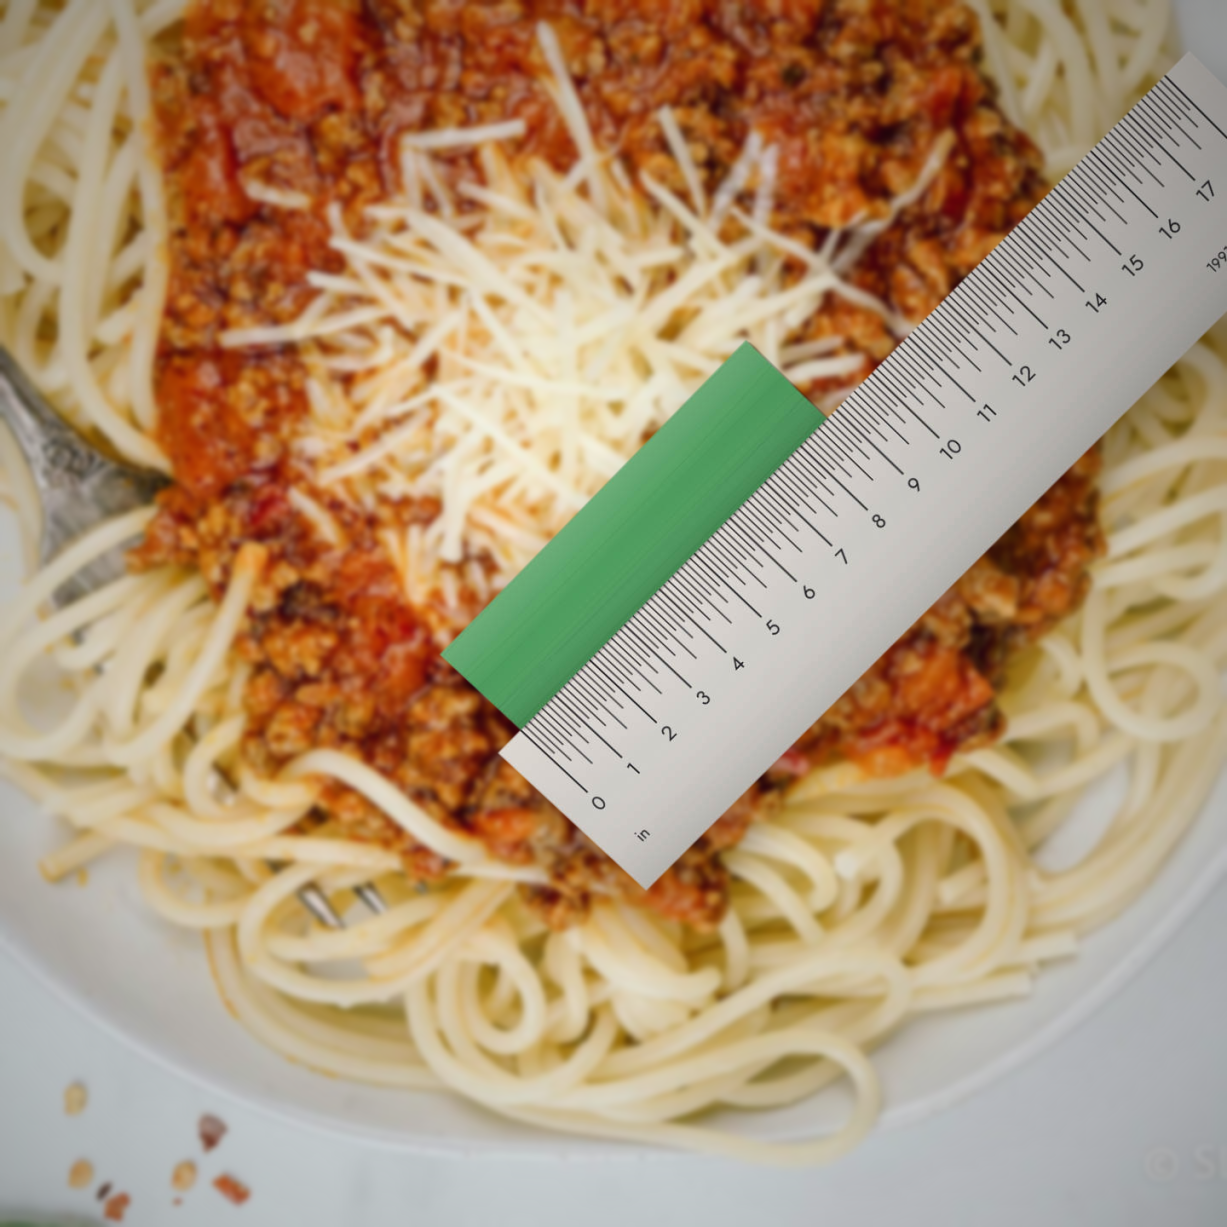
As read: 8.75
